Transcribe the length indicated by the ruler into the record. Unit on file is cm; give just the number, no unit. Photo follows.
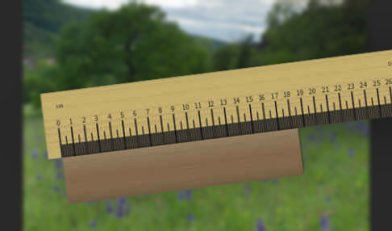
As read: 18.5
